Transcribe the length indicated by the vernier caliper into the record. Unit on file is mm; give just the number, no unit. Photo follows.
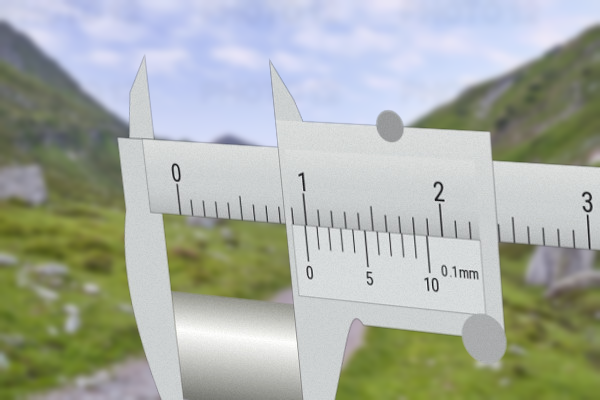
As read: 9.9
